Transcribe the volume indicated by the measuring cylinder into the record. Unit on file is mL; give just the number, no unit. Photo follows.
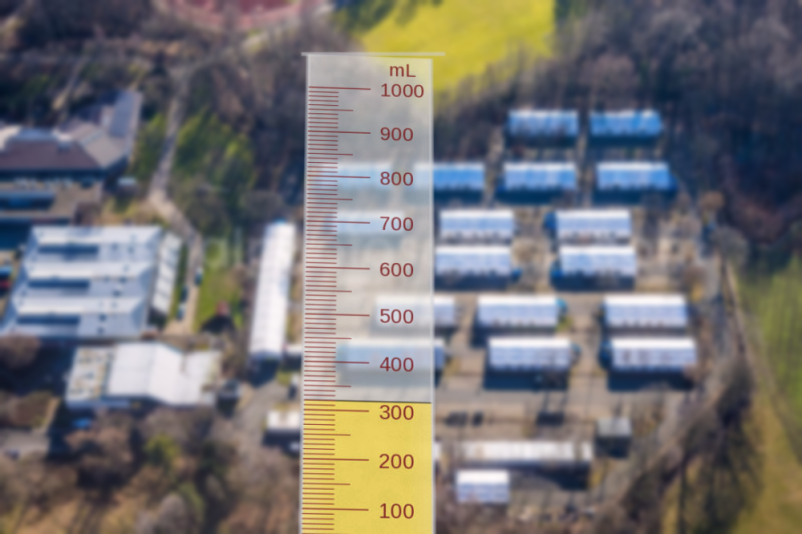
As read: 320
